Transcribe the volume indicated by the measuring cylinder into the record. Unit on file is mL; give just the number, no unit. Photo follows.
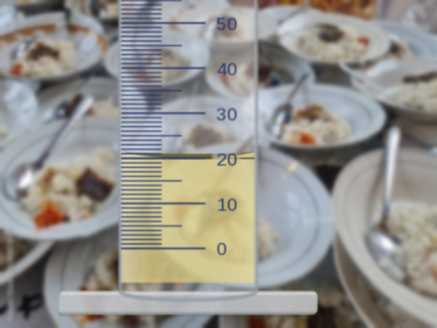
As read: 20
